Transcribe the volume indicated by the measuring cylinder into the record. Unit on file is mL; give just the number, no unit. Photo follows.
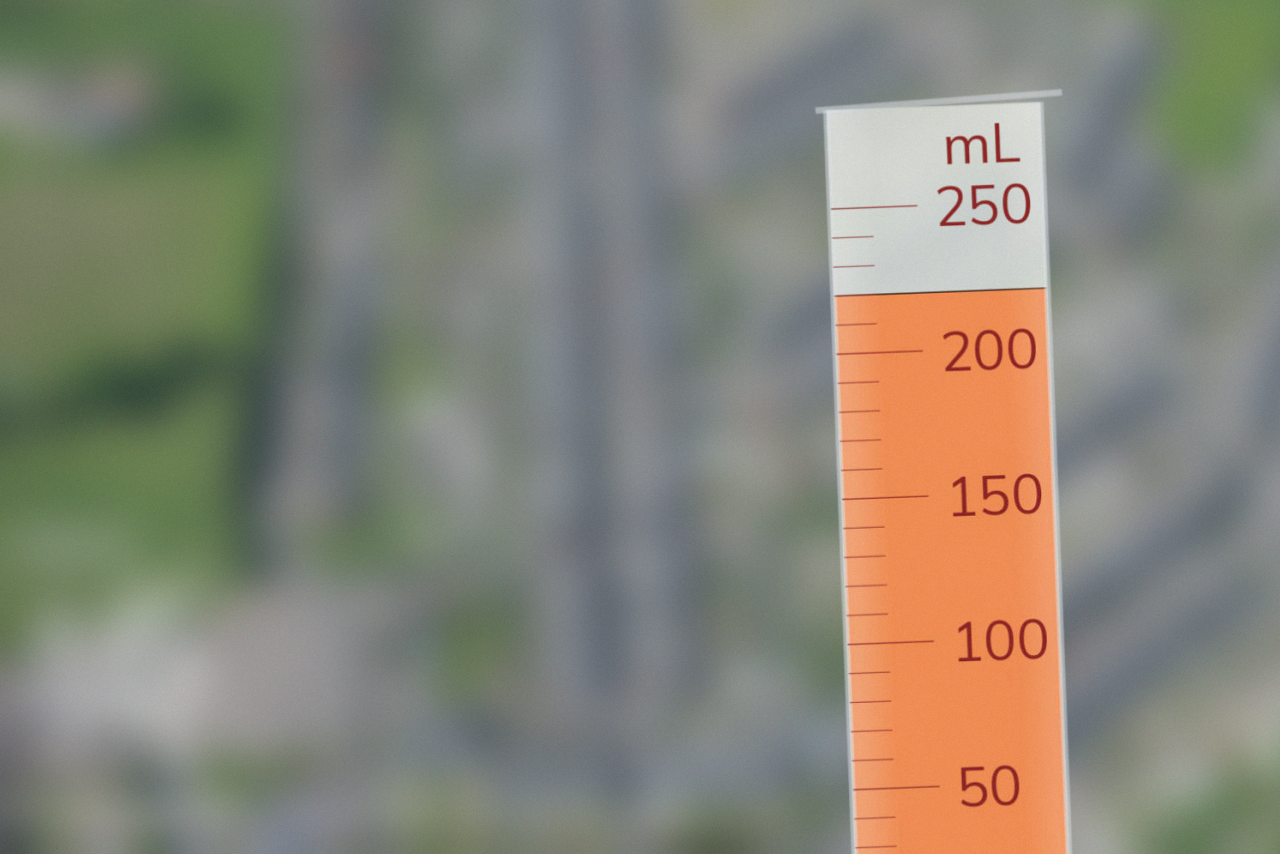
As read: 220
